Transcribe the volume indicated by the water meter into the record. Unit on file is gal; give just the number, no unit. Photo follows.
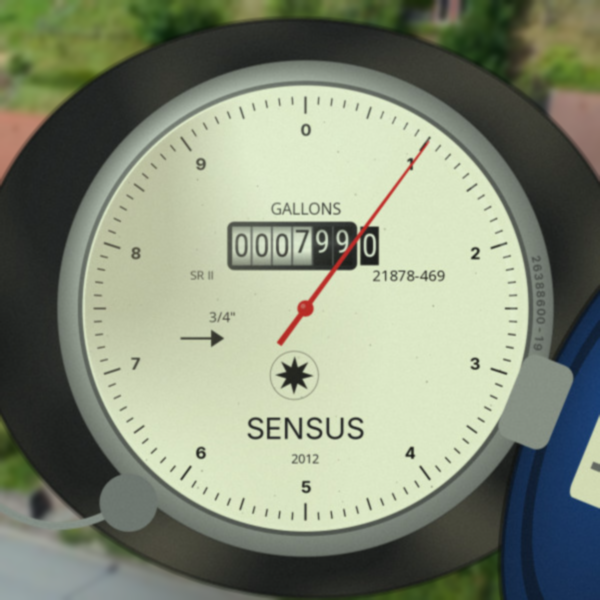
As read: 7991.0
